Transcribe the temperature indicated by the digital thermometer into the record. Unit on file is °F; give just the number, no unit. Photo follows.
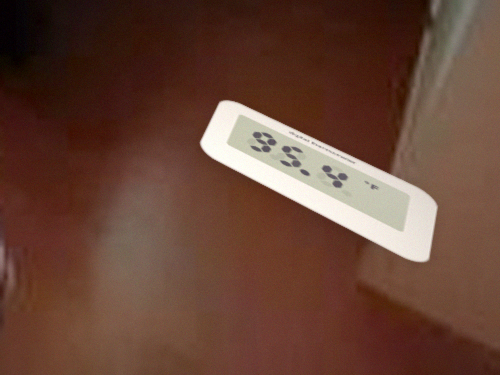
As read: 95.4
